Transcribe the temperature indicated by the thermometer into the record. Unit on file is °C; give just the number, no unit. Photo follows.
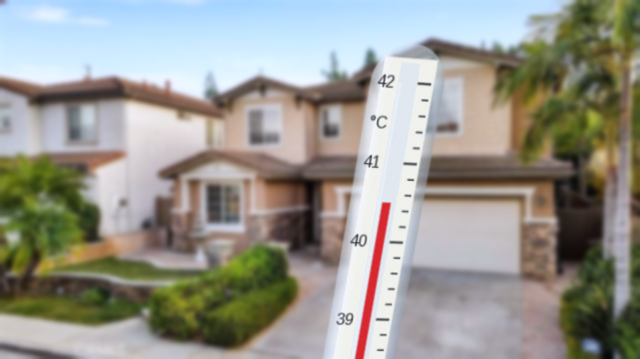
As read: 40.5
